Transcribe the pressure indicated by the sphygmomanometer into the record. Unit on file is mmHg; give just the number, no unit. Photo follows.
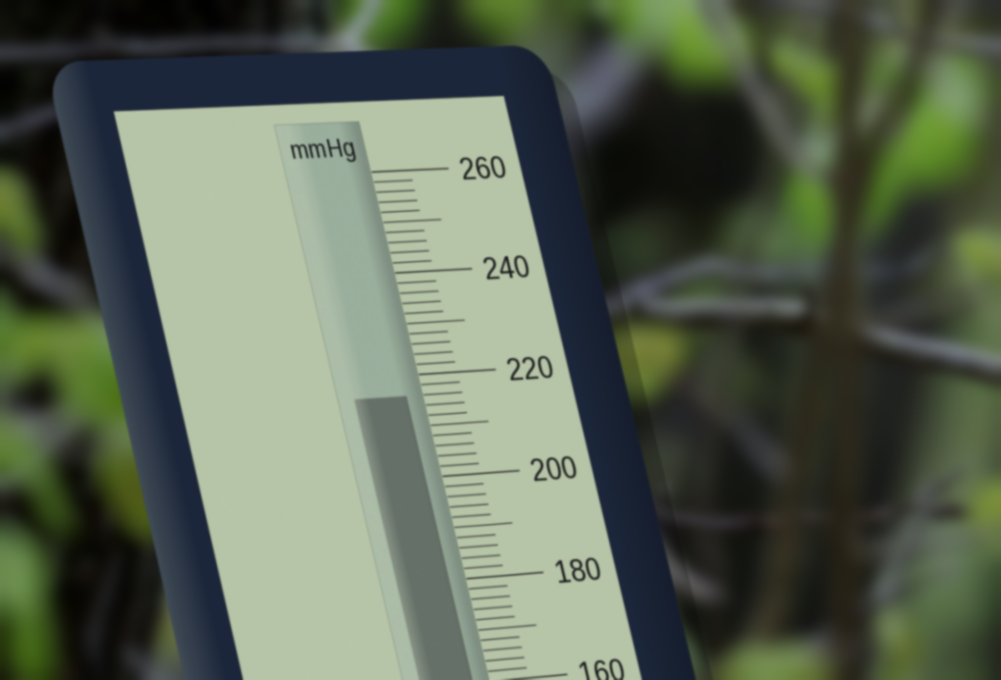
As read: 216
